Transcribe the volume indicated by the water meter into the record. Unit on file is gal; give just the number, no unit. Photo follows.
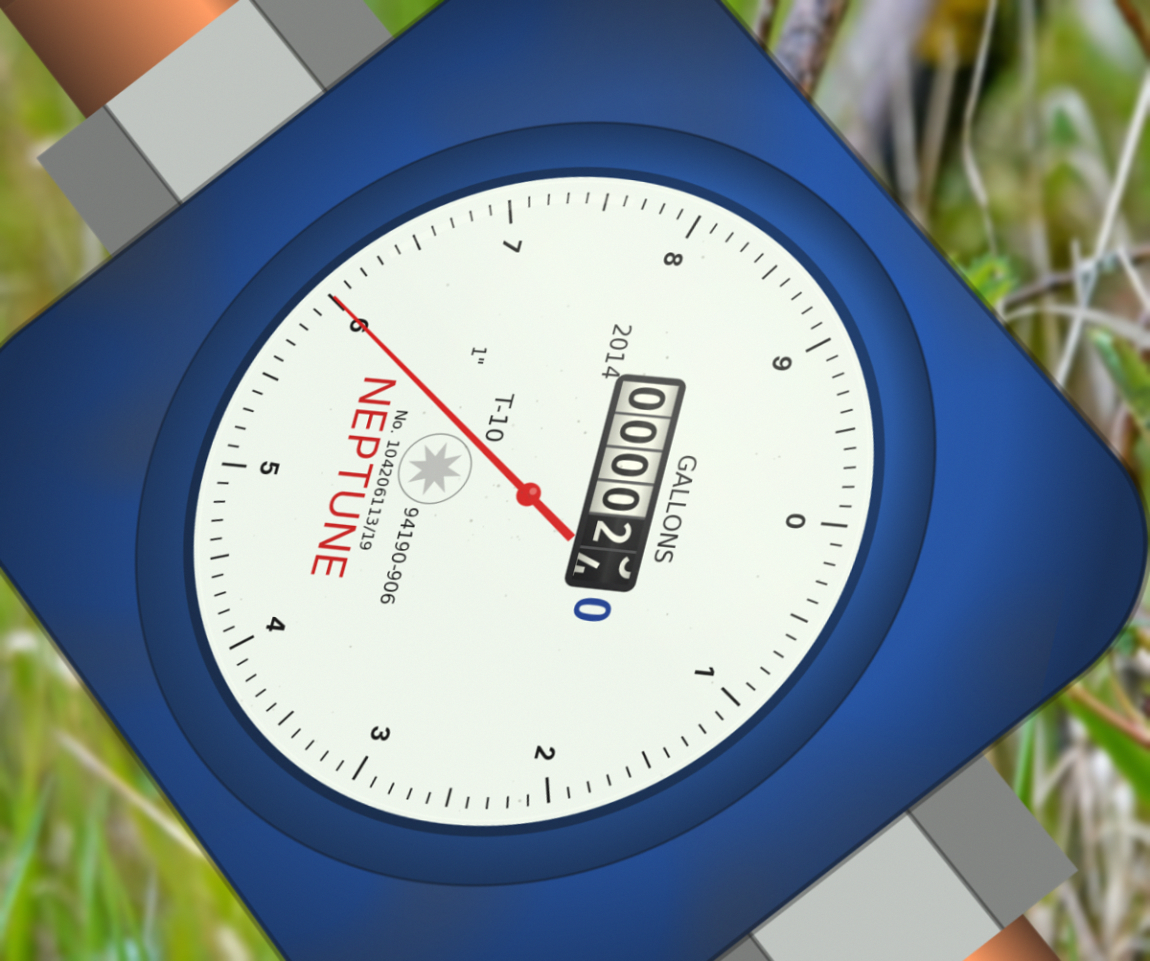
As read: 236.0
